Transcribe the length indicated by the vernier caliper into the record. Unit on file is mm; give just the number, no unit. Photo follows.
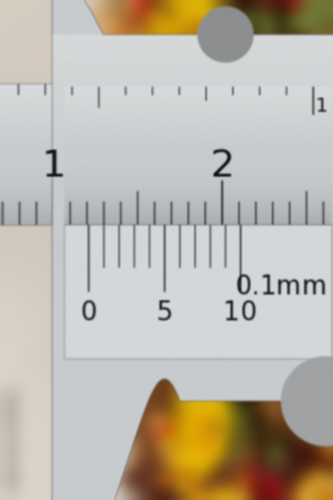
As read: 12.1
